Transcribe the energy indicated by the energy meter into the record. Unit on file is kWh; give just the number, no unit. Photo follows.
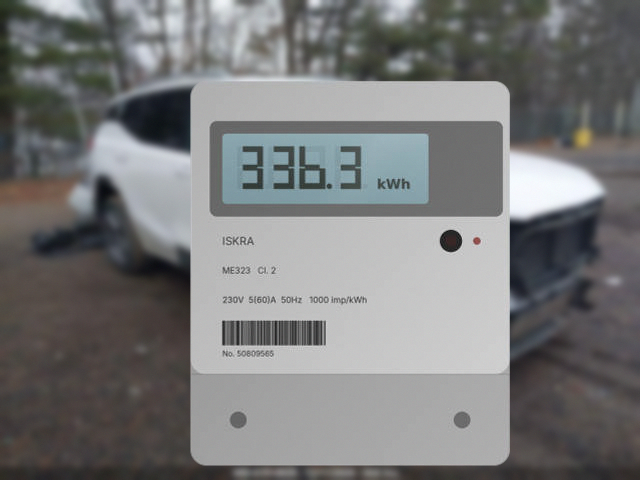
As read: 336.3
